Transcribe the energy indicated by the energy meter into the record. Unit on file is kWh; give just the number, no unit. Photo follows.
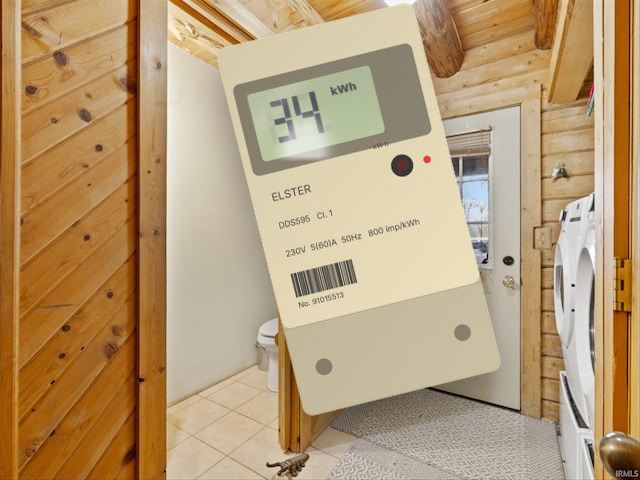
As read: 34
